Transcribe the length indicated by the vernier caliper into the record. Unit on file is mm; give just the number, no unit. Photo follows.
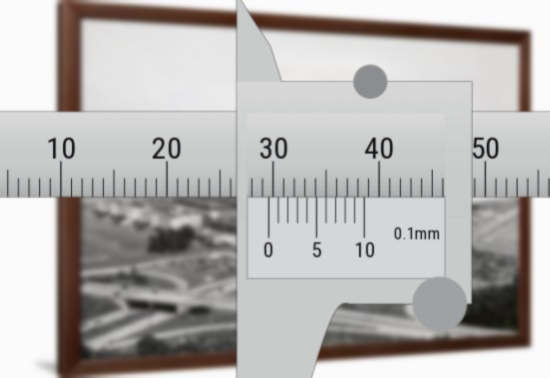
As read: 29.6
